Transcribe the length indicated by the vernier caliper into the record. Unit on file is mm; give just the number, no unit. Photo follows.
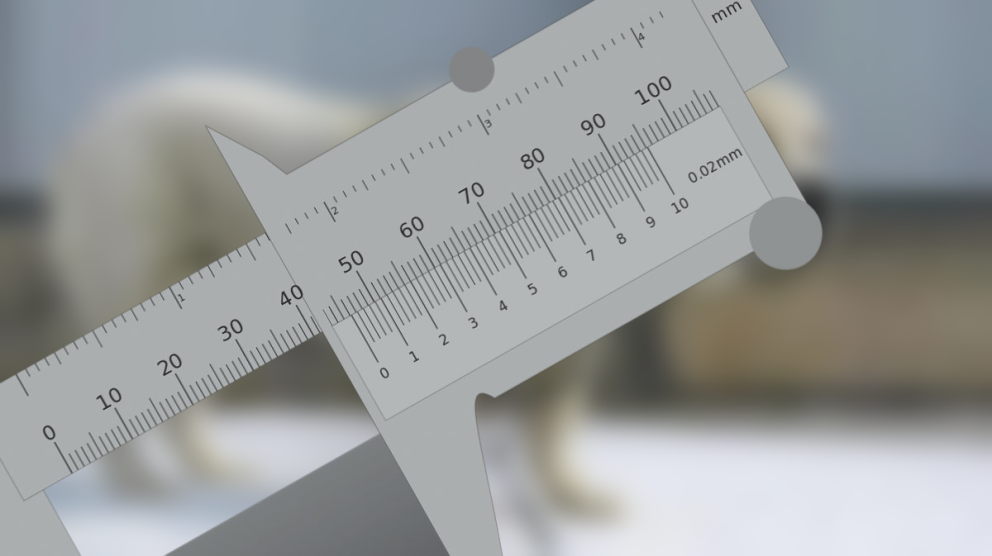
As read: 46.2
